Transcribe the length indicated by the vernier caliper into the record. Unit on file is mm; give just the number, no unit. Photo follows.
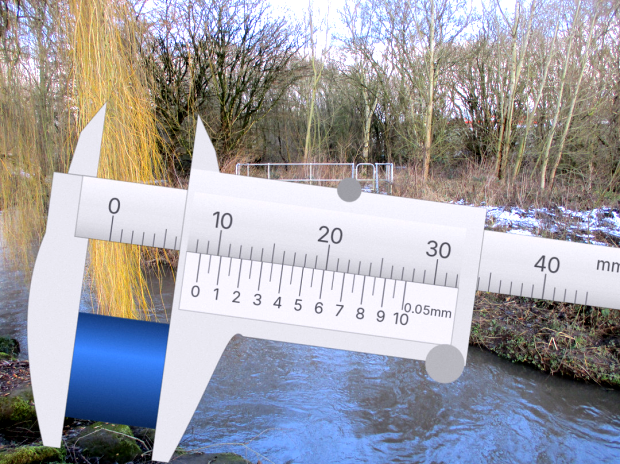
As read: 8.4
